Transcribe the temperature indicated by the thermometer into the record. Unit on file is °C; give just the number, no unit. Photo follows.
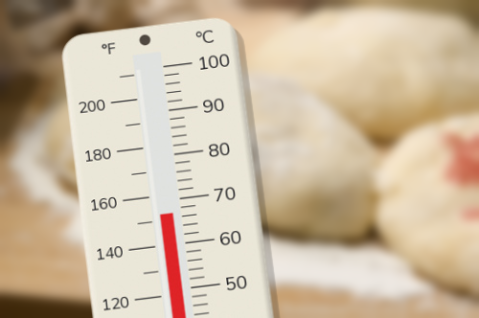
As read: 67
